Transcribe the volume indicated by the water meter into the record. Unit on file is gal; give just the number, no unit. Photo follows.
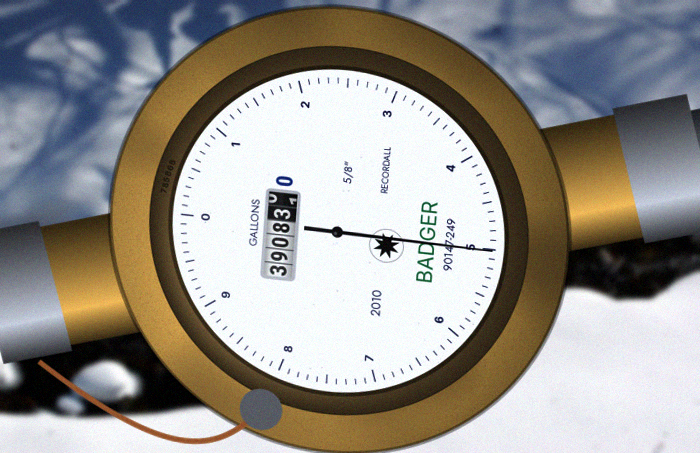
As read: 3908305.0
